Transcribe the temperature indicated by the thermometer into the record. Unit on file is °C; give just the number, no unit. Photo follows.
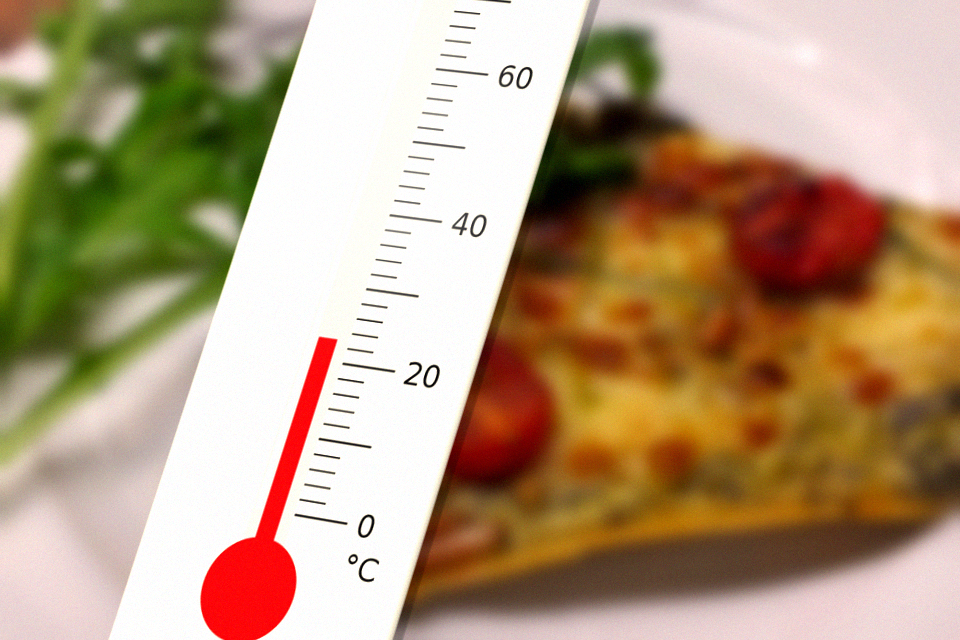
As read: 23
